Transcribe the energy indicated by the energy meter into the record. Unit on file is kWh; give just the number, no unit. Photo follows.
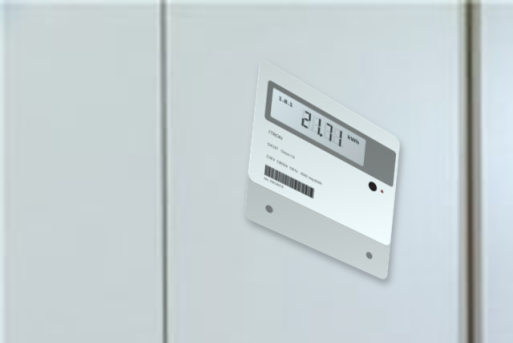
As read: 21.71
